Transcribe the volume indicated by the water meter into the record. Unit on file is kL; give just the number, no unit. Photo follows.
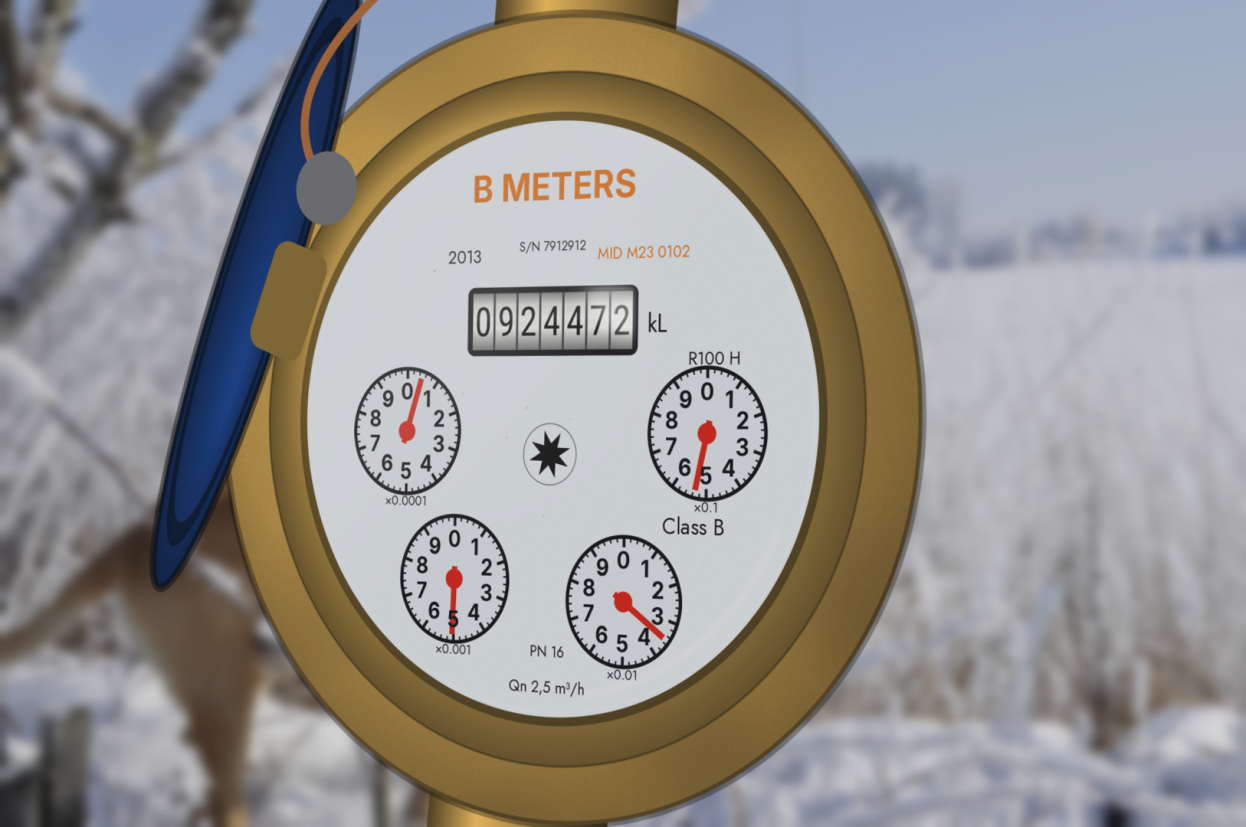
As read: 924472.5350
